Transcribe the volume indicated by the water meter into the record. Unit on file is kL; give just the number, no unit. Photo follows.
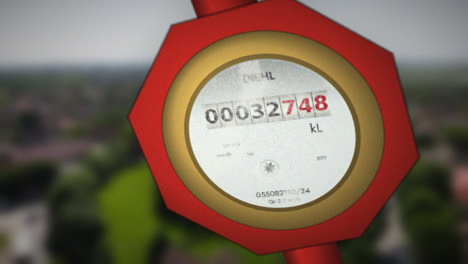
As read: 32.748
